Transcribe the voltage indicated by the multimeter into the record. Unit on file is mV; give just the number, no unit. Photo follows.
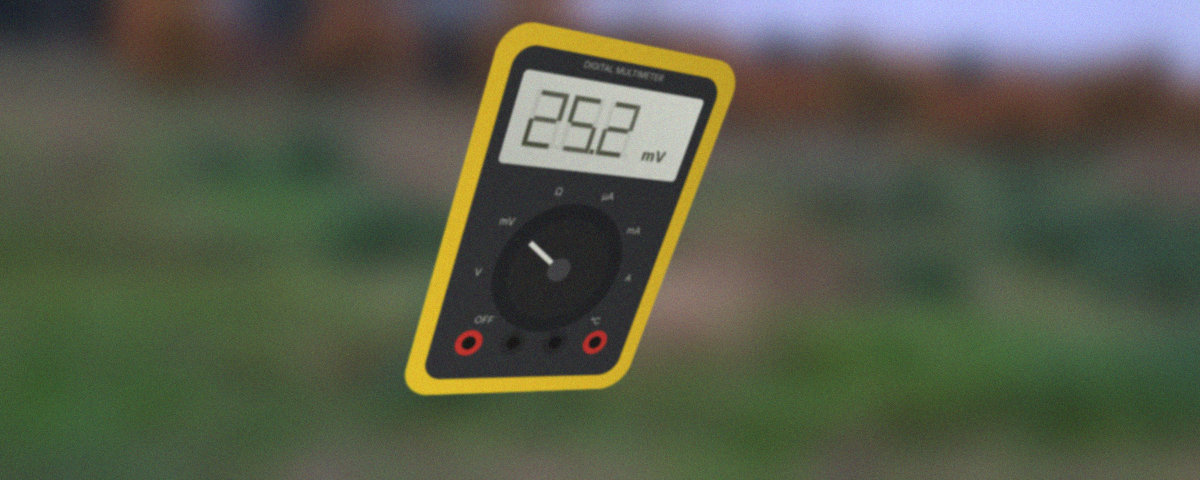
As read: 25.2
